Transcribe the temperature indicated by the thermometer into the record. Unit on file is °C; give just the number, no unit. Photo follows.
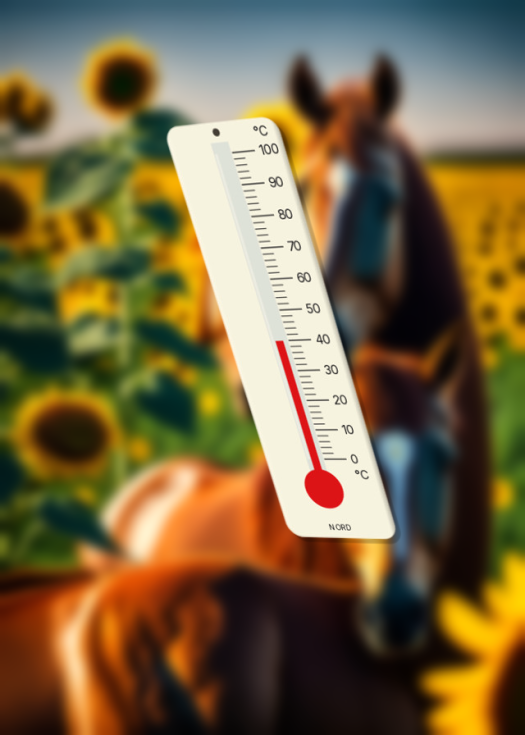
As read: 40
